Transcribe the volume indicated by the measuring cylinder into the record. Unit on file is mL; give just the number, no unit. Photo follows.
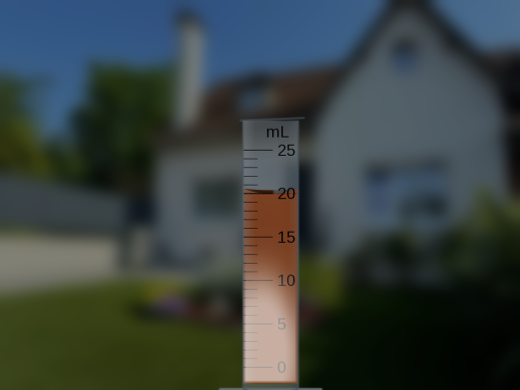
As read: 20
